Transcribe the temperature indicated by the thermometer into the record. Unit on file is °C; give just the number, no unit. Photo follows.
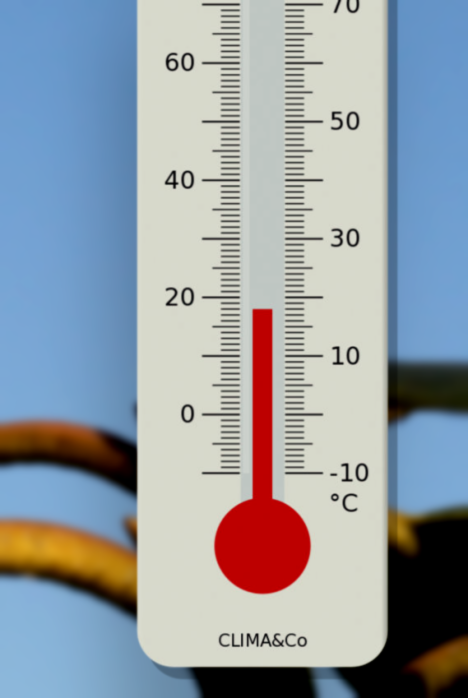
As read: 18
